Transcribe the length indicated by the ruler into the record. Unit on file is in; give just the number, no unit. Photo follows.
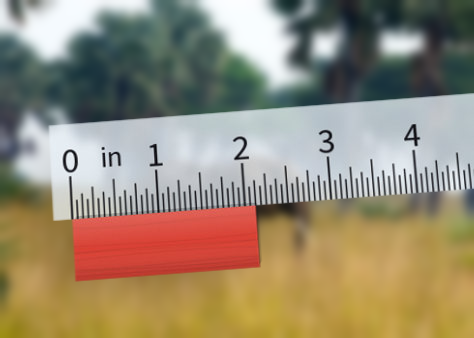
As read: 2.125
